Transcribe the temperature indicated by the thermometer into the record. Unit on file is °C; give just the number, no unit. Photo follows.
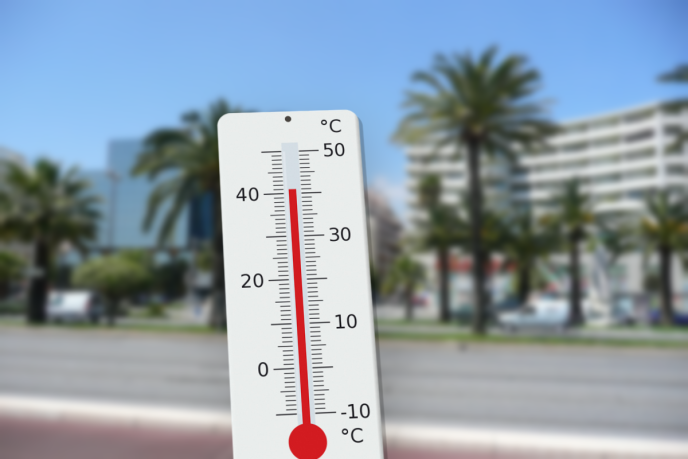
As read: 41
